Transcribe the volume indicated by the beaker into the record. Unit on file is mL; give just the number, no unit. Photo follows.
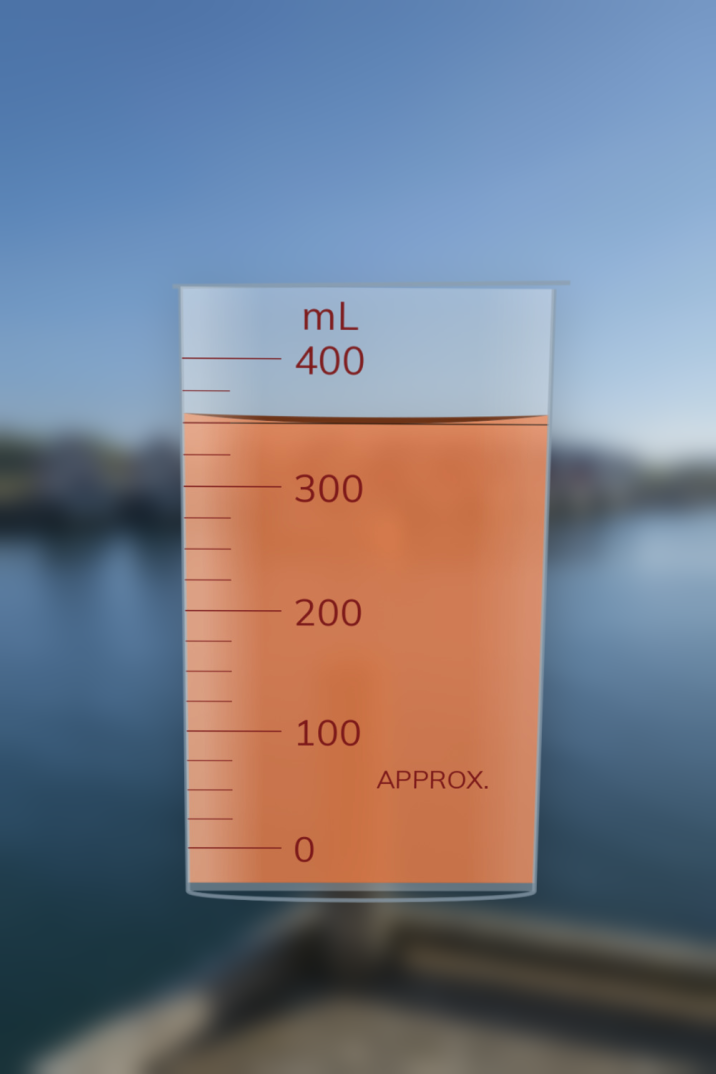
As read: 350
